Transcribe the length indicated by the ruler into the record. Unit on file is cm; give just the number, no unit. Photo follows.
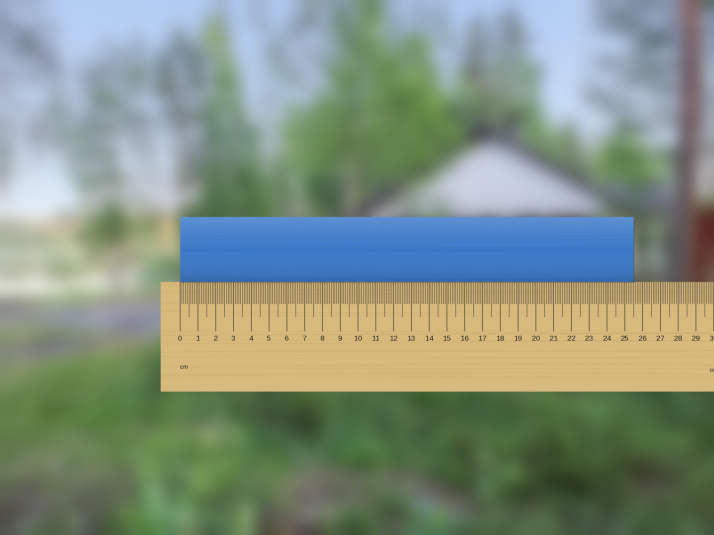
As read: 25.5
